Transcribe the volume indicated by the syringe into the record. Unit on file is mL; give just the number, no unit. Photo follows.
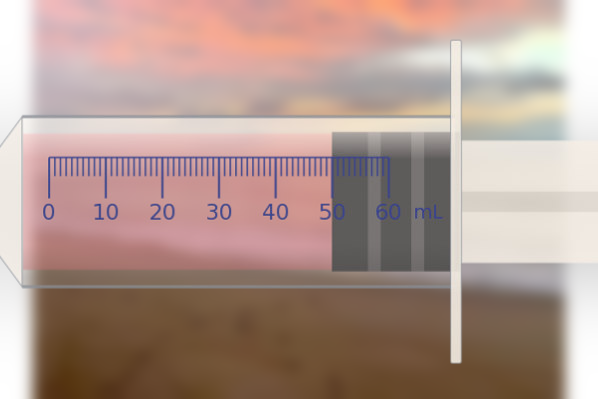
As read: 50
